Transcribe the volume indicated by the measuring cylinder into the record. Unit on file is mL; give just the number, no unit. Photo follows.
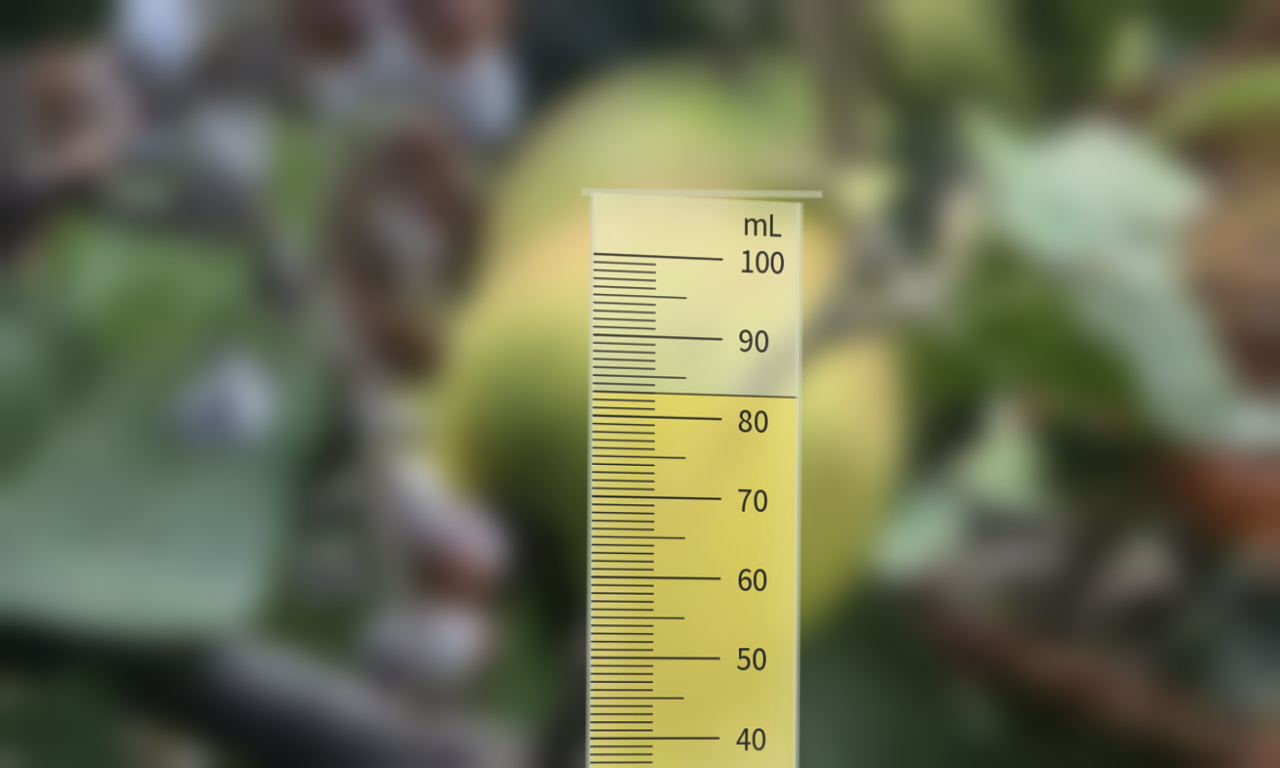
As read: 83
